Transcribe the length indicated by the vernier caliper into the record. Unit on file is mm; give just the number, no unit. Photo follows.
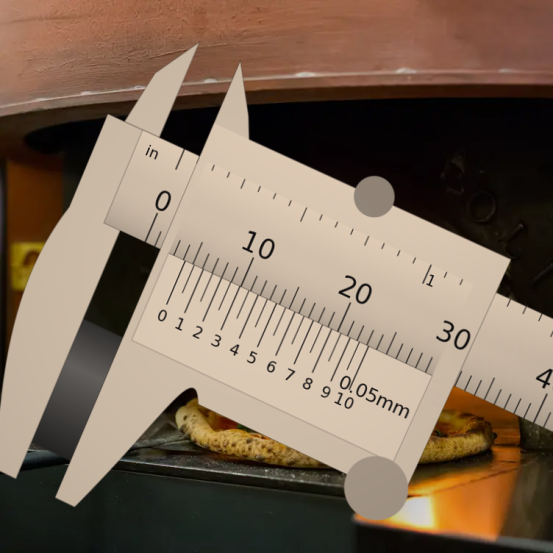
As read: 4.2
